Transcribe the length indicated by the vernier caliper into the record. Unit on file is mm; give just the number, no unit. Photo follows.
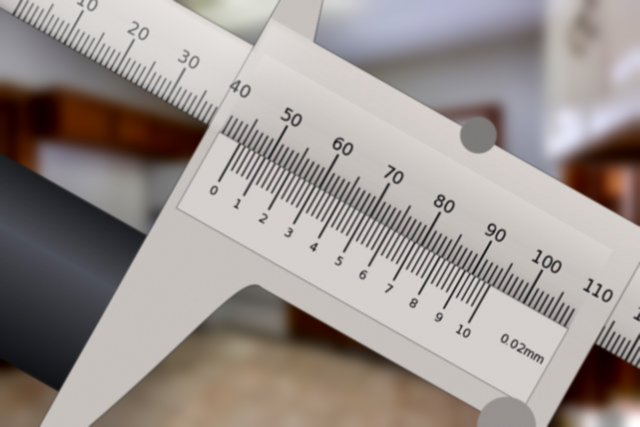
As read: 44.5
